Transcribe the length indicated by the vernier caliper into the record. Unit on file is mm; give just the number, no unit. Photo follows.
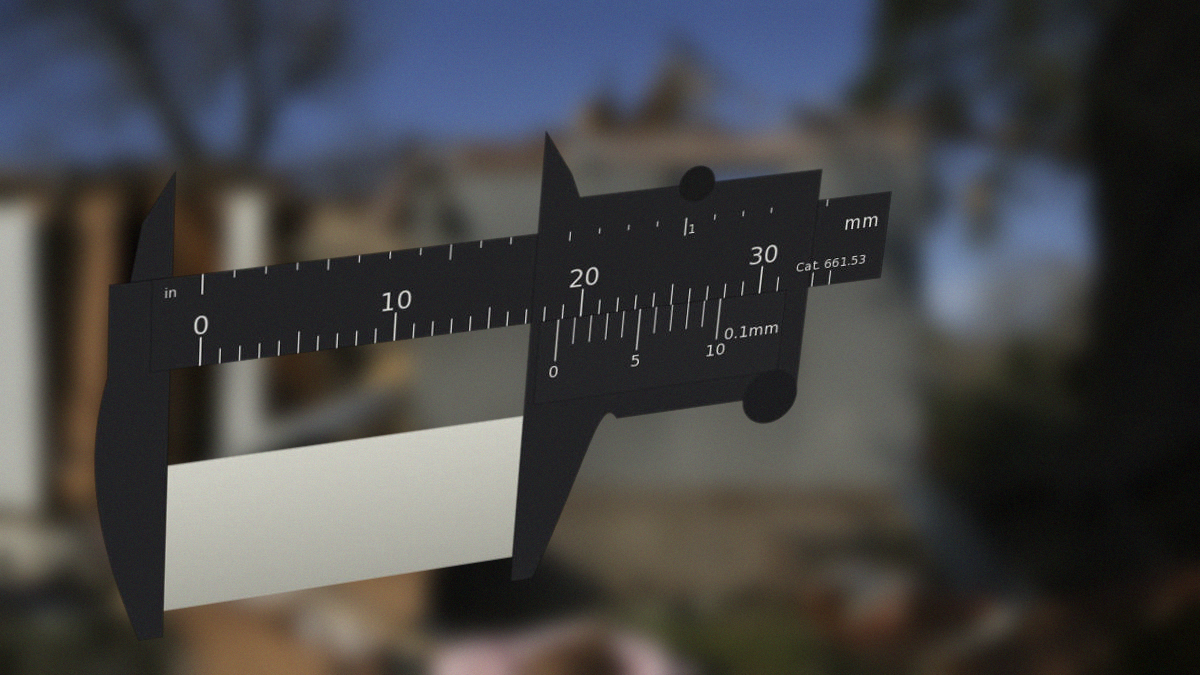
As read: 18.8
